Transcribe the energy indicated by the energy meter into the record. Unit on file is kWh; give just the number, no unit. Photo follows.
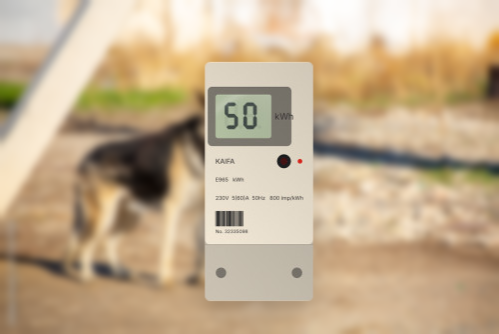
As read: 50
